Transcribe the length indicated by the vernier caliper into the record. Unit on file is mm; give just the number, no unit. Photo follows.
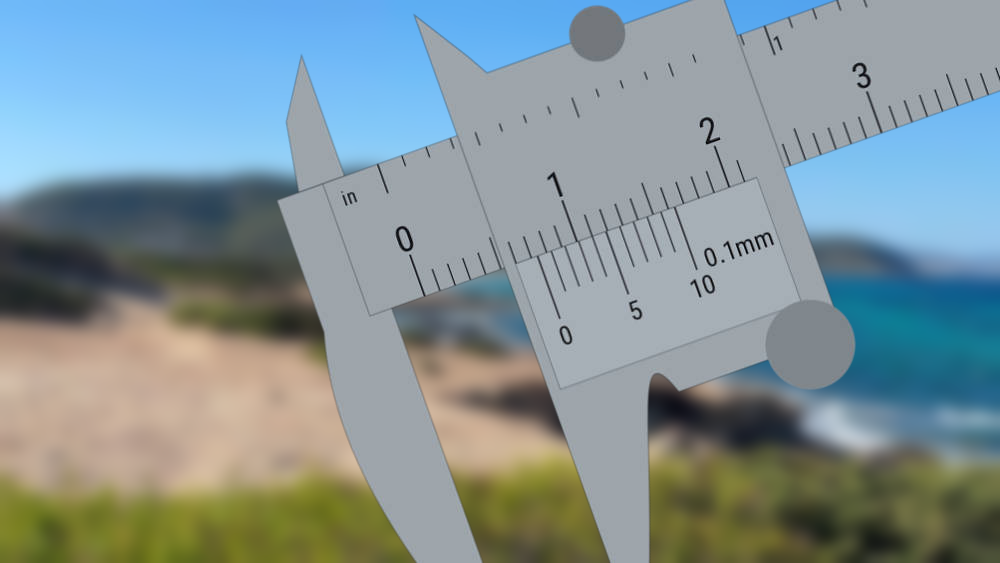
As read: 7.4
